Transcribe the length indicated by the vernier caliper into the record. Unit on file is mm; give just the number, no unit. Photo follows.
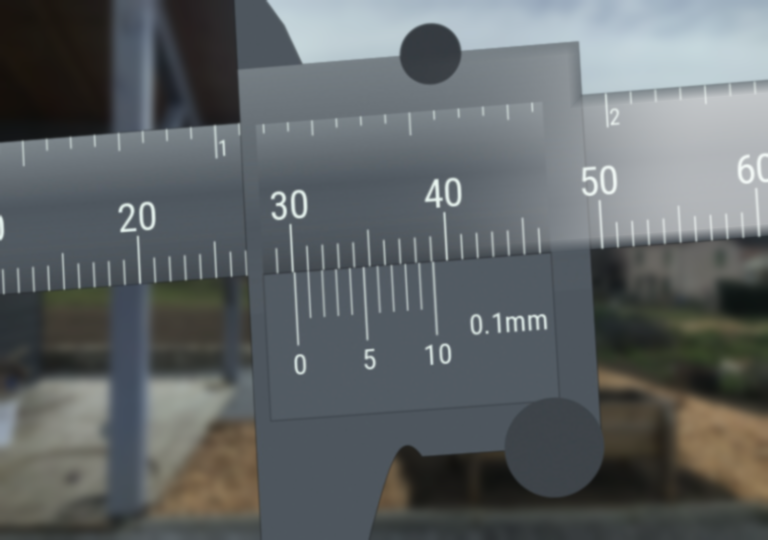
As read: 30.1
